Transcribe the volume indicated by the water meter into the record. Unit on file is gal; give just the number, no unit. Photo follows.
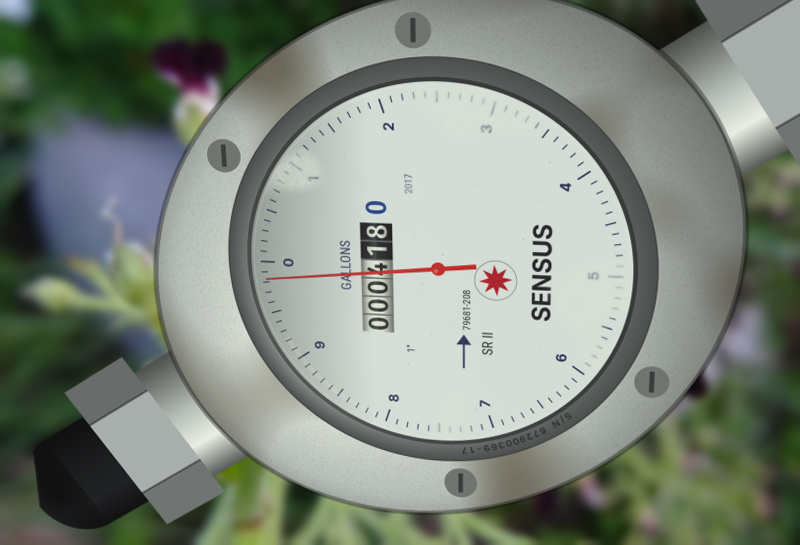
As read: 4179.8
